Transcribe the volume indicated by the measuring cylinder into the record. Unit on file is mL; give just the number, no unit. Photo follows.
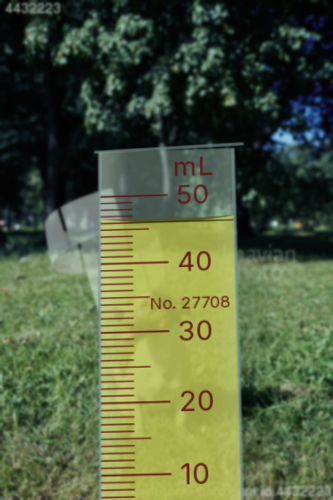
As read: 46
